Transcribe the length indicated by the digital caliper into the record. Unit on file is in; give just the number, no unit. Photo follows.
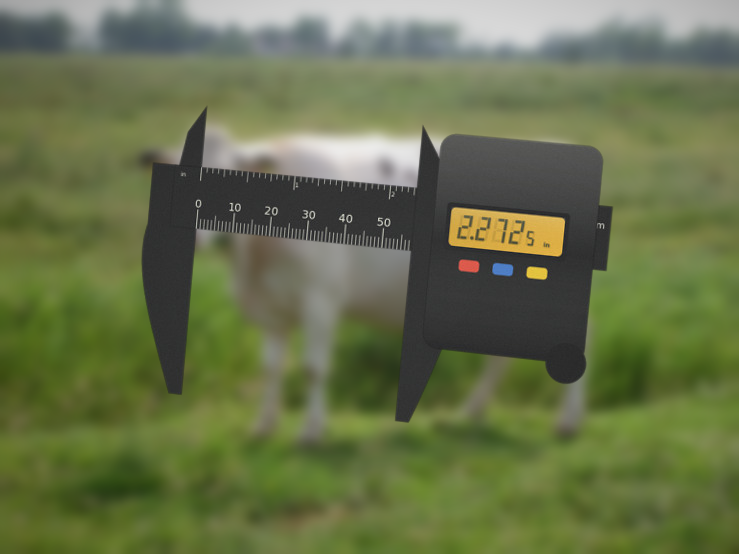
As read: 2.2725
